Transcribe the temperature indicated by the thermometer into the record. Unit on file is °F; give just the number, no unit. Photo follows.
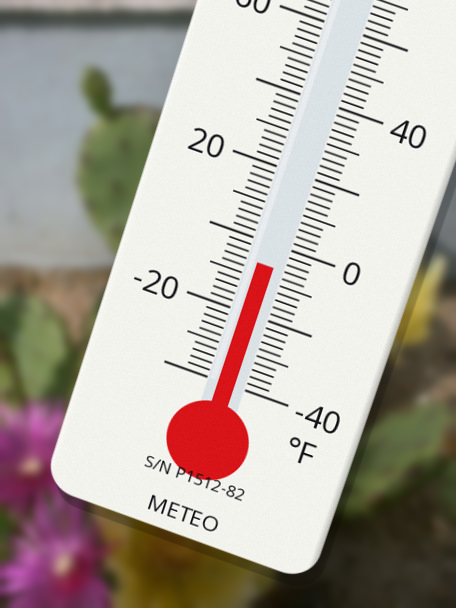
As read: -6
